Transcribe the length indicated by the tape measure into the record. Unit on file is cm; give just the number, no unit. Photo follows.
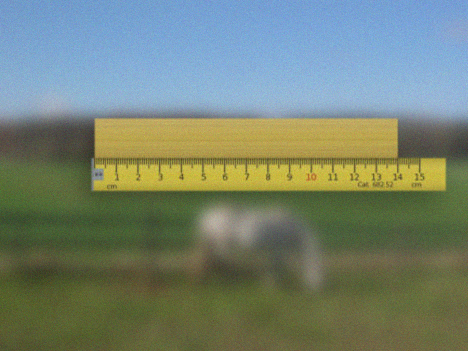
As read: 14
